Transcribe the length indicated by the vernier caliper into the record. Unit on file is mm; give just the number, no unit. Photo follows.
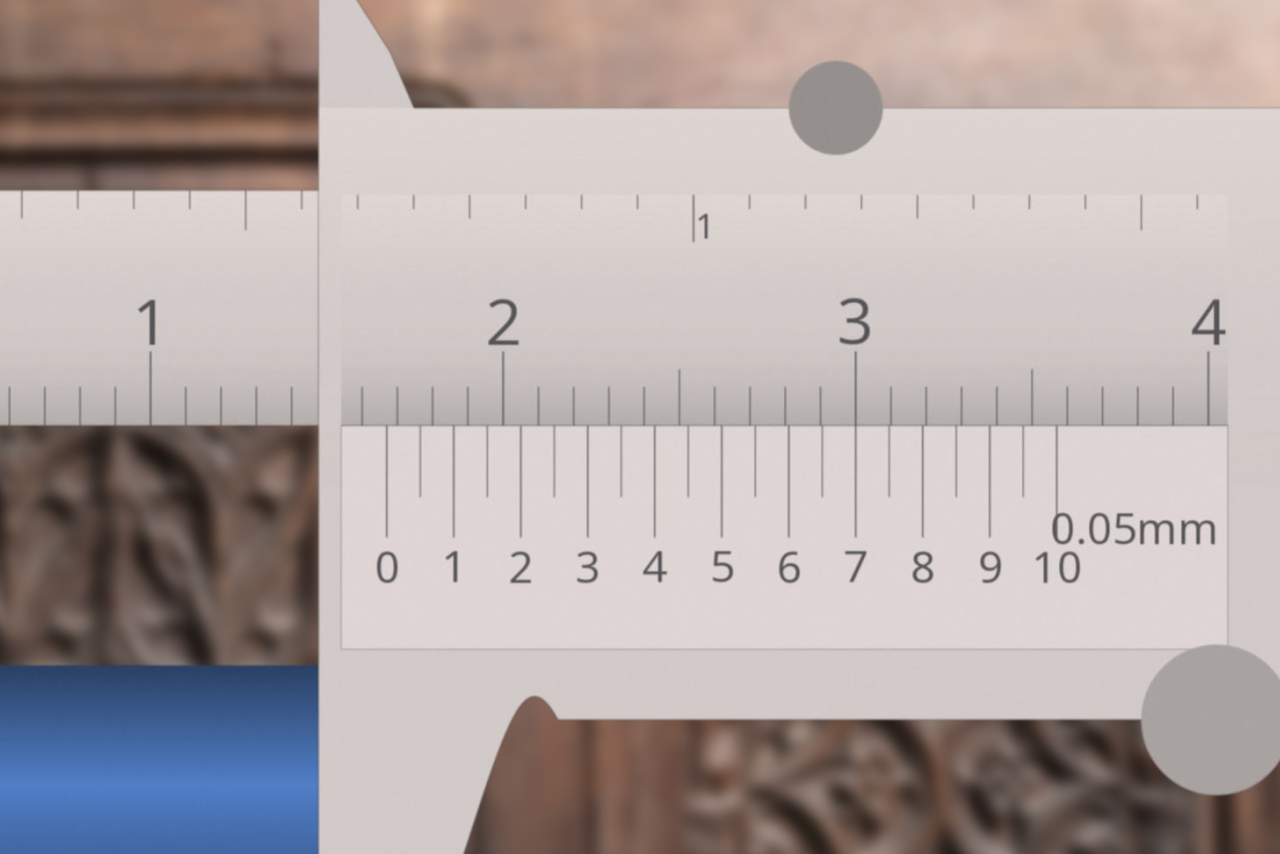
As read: 16.70
